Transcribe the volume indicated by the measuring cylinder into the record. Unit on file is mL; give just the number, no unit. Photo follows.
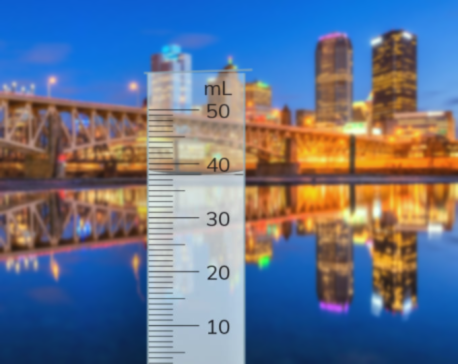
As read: 38
